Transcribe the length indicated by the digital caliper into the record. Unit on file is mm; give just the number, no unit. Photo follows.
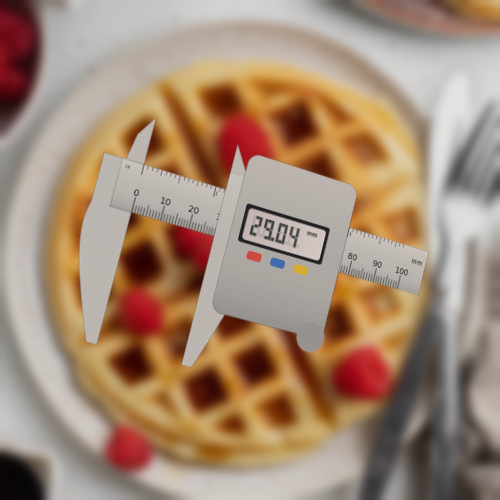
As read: 29.04
